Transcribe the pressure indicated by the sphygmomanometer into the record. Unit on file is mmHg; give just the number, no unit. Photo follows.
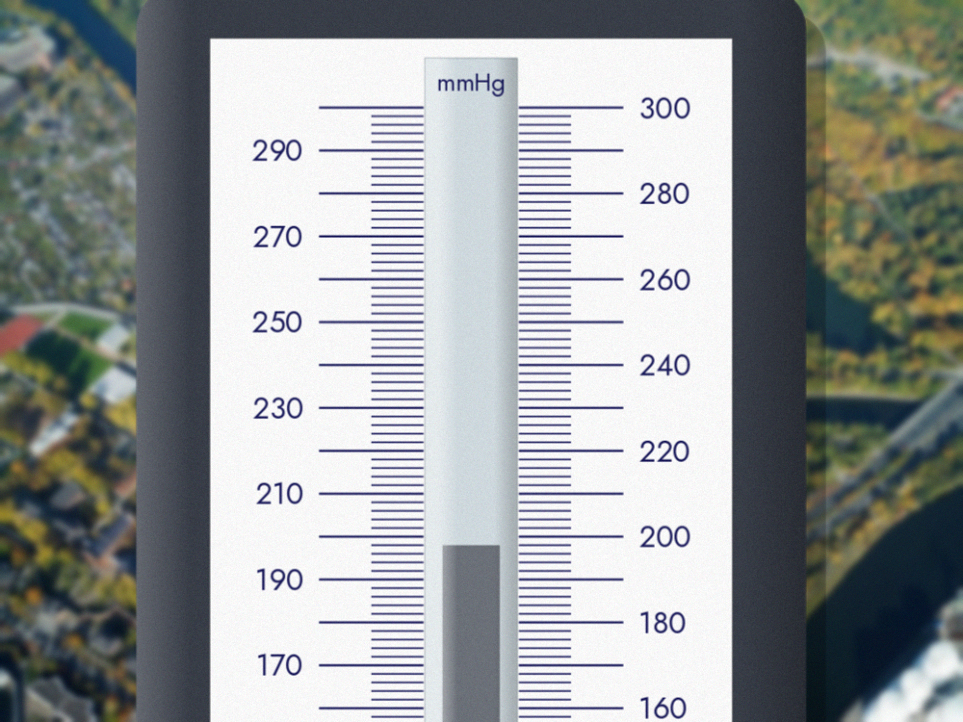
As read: 198
